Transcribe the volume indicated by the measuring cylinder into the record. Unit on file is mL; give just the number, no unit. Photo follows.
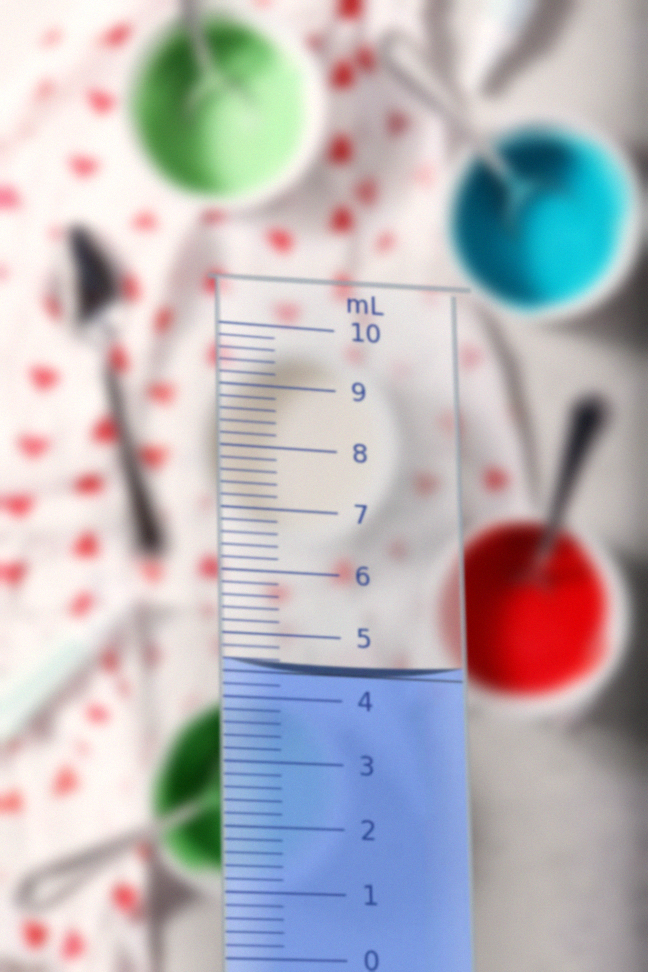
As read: 4.4
